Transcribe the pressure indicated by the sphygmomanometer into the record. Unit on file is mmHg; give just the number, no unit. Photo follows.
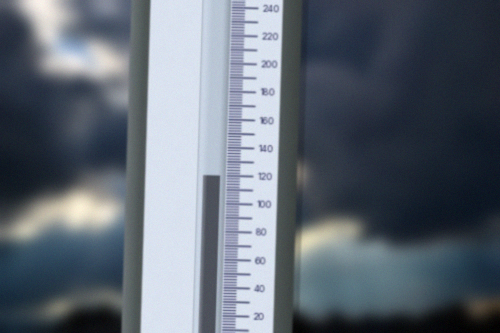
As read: 120
